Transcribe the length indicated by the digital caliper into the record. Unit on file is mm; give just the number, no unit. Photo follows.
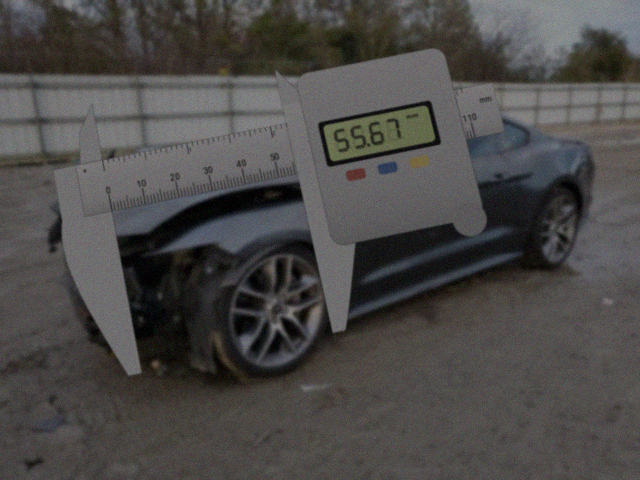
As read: 55.67
